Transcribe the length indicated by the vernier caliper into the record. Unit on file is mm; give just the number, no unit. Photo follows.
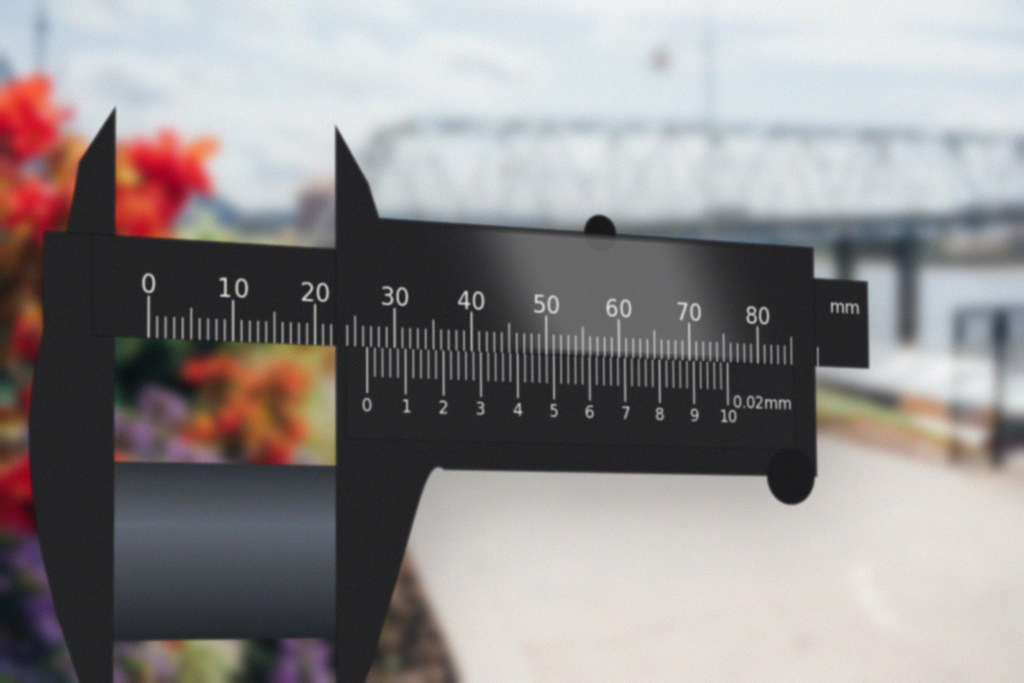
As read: 26.5
